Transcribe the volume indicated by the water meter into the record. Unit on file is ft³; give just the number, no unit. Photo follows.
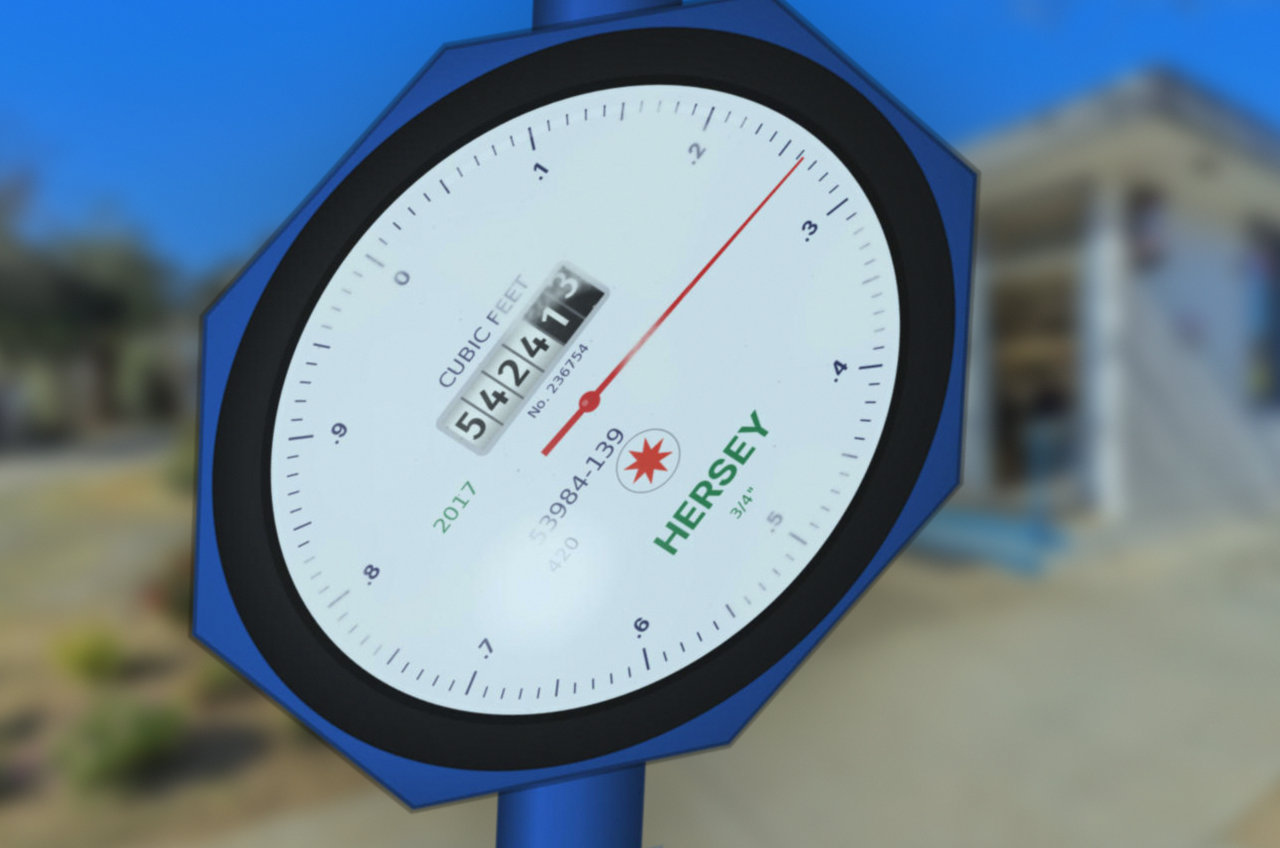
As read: 542413.26
